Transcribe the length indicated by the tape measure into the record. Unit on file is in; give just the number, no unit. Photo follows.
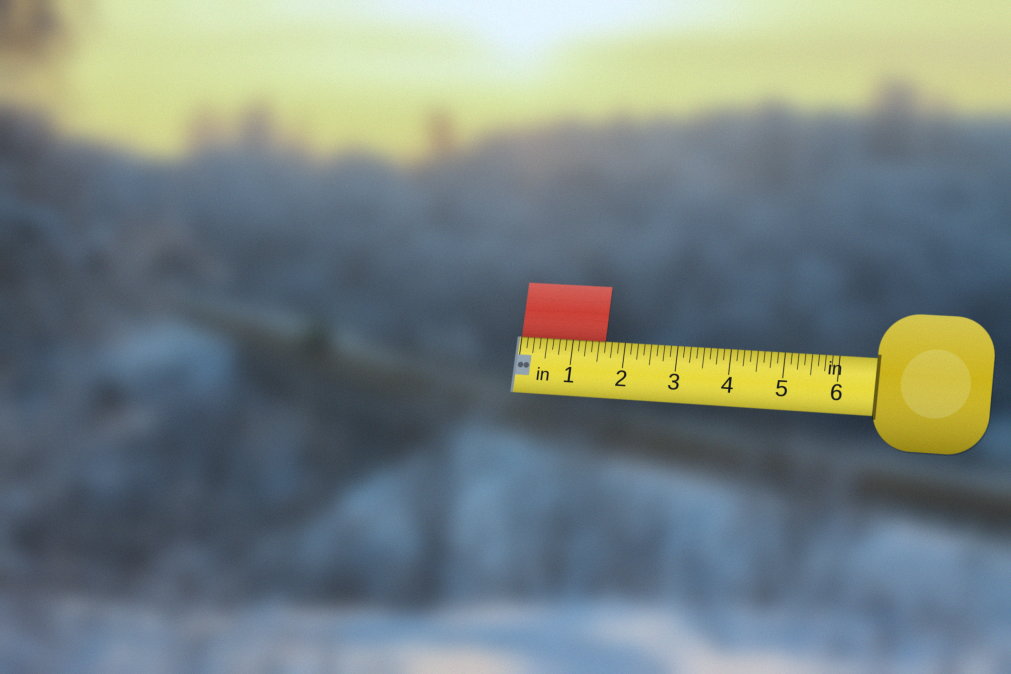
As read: 1.625
